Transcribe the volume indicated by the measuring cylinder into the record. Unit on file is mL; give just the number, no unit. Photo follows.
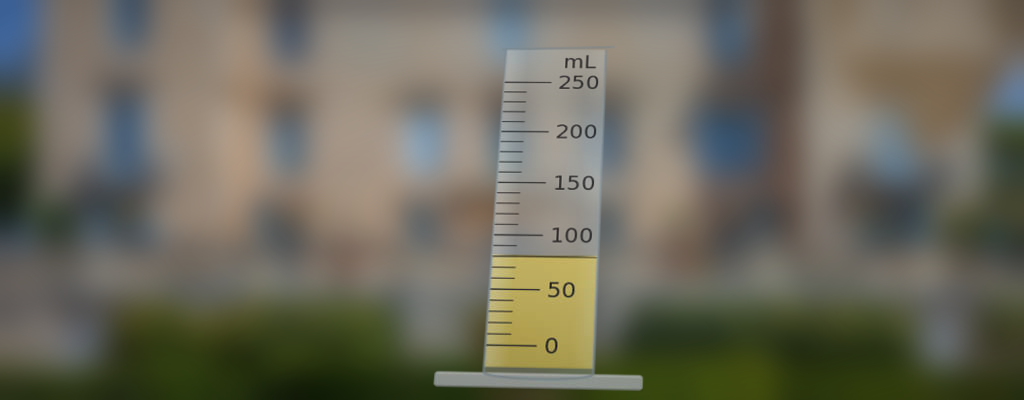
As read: 80
